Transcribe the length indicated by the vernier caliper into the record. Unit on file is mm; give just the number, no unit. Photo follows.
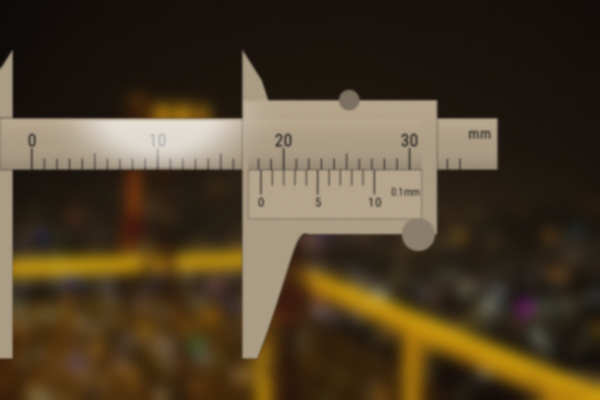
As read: 18.2
